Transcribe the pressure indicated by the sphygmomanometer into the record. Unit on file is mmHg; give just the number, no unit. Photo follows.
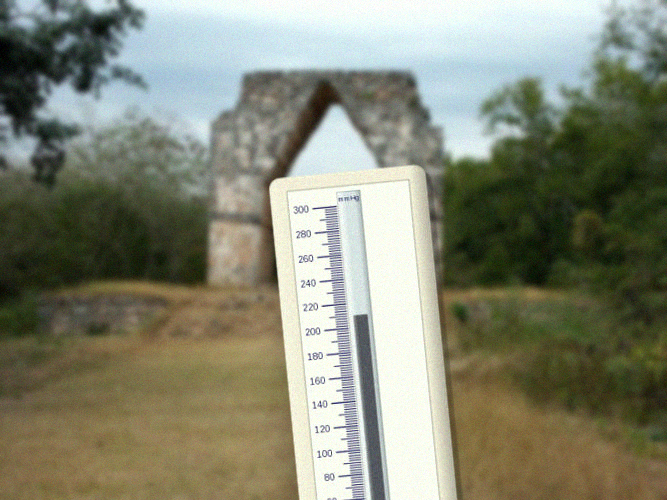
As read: 210
